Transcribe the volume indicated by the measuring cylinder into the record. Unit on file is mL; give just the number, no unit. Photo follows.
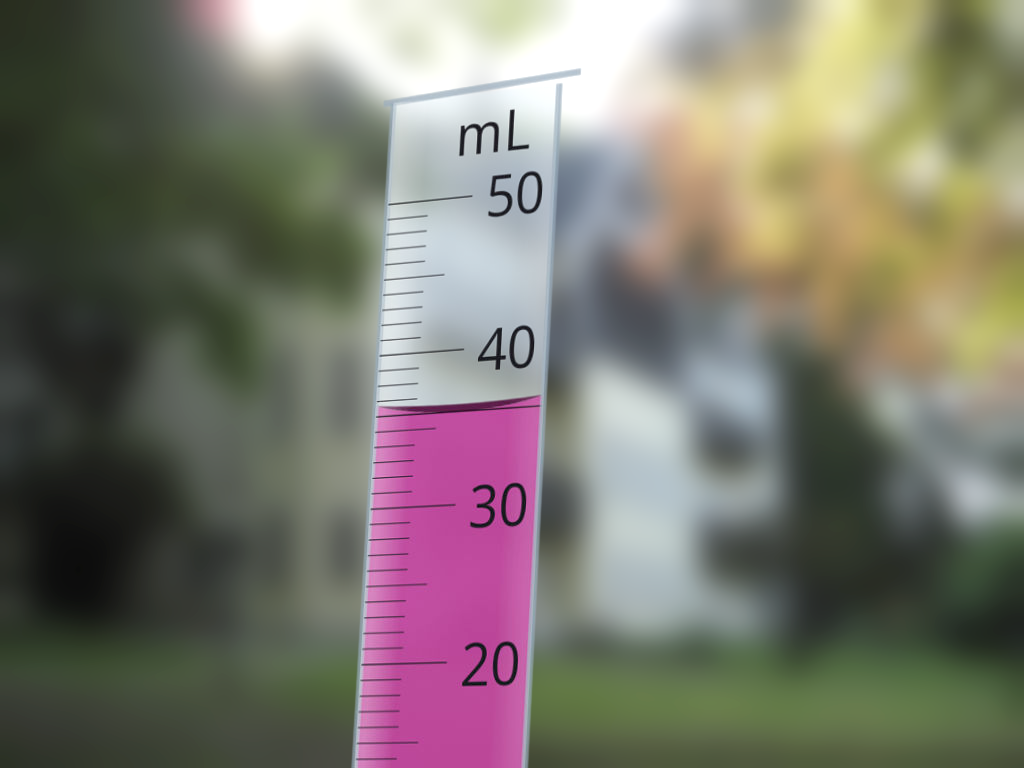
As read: 36
